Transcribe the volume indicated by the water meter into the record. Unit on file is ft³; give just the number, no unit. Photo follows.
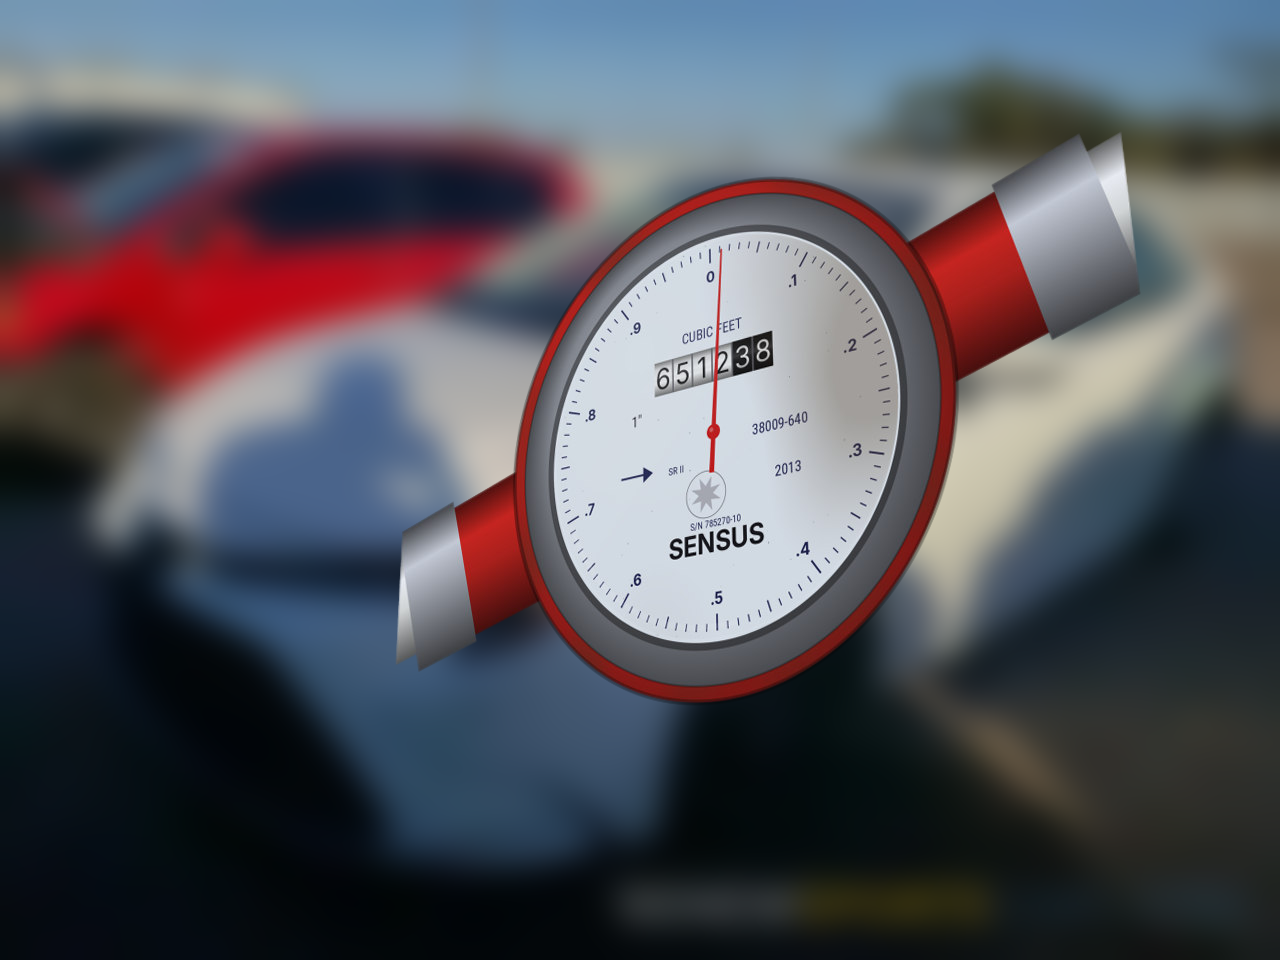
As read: 651238.01
